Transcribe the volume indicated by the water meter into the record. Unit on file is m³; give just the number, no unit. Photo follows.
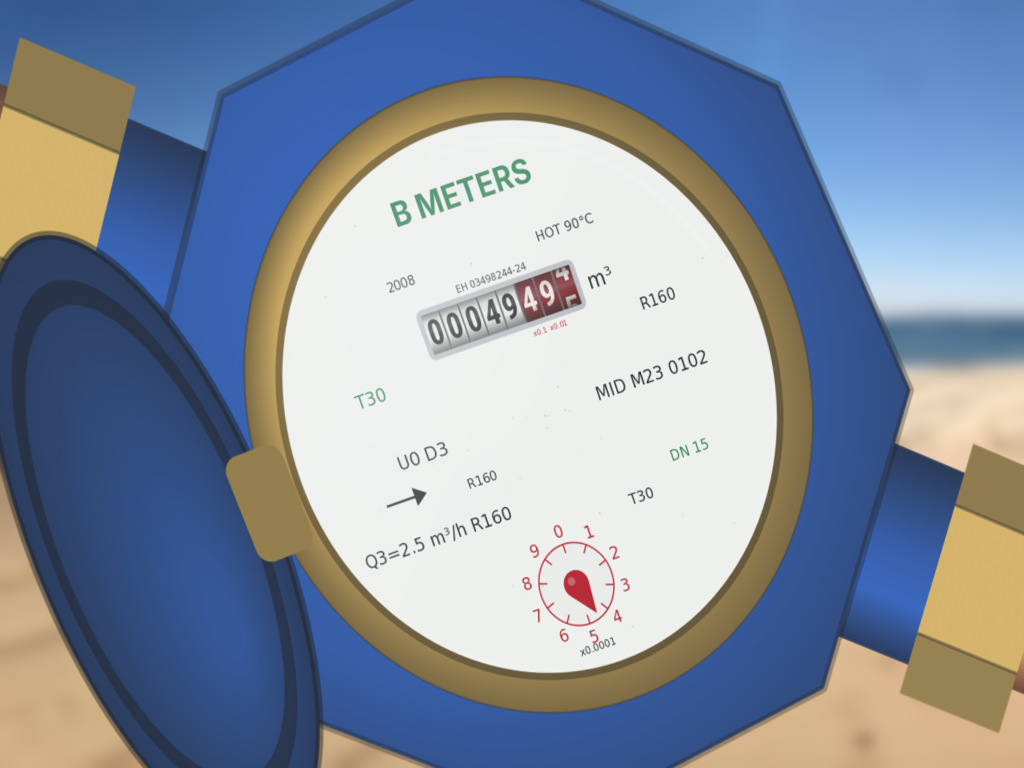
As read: 49.4944
